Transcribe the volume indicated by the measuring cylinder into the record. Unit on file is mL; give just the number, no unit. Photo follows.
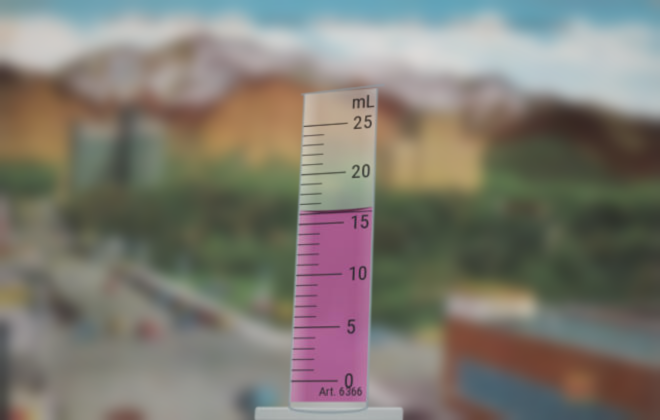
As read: 16
